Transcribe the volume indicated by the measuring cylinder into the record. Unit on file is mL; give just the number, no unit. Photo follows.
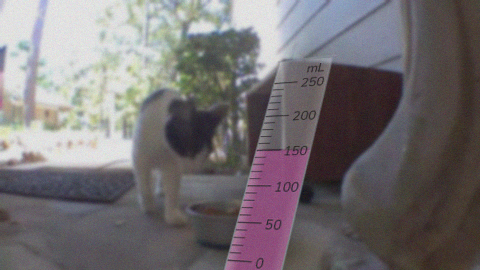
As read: 150
